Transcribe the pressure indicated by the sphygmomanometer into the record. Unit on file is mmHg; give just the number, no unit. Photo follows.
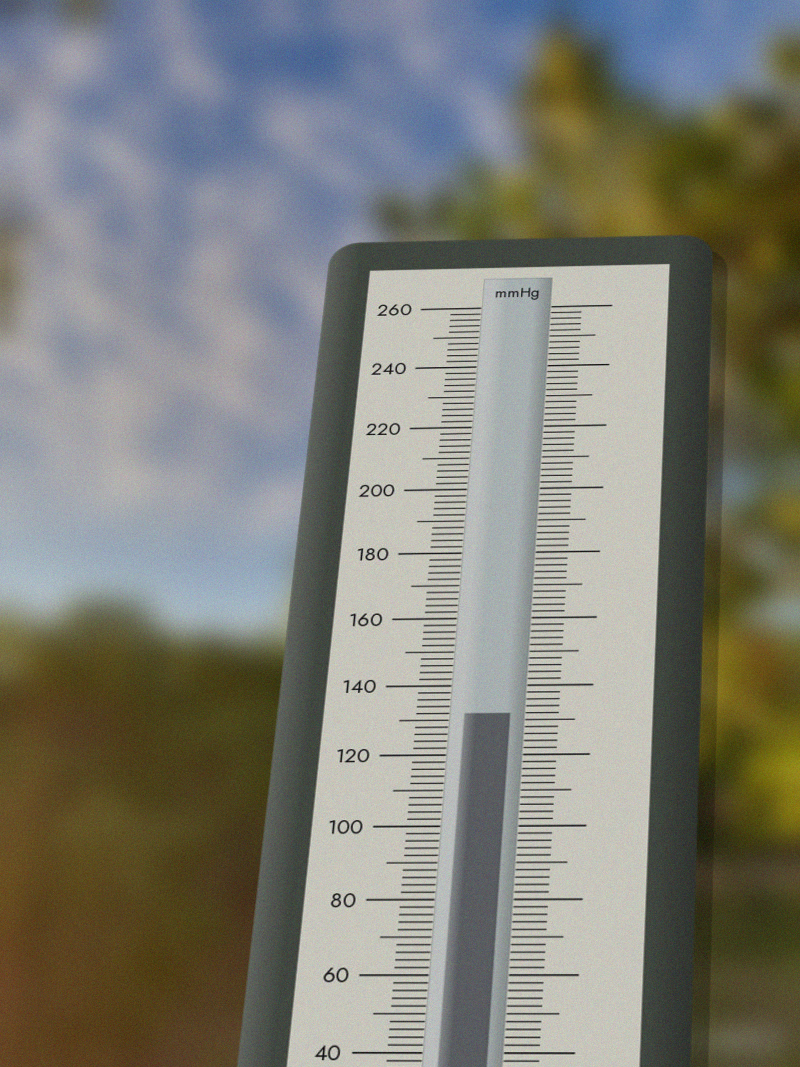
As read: 132
